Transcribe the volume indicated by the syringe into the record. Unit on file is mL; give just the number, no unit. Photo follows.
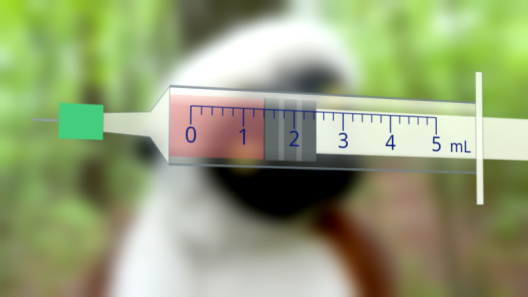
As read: 1.4
